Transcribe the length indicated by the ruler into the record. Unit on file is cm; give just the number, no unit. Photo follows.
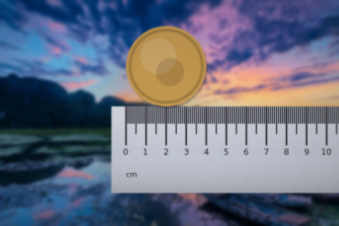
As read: 4
